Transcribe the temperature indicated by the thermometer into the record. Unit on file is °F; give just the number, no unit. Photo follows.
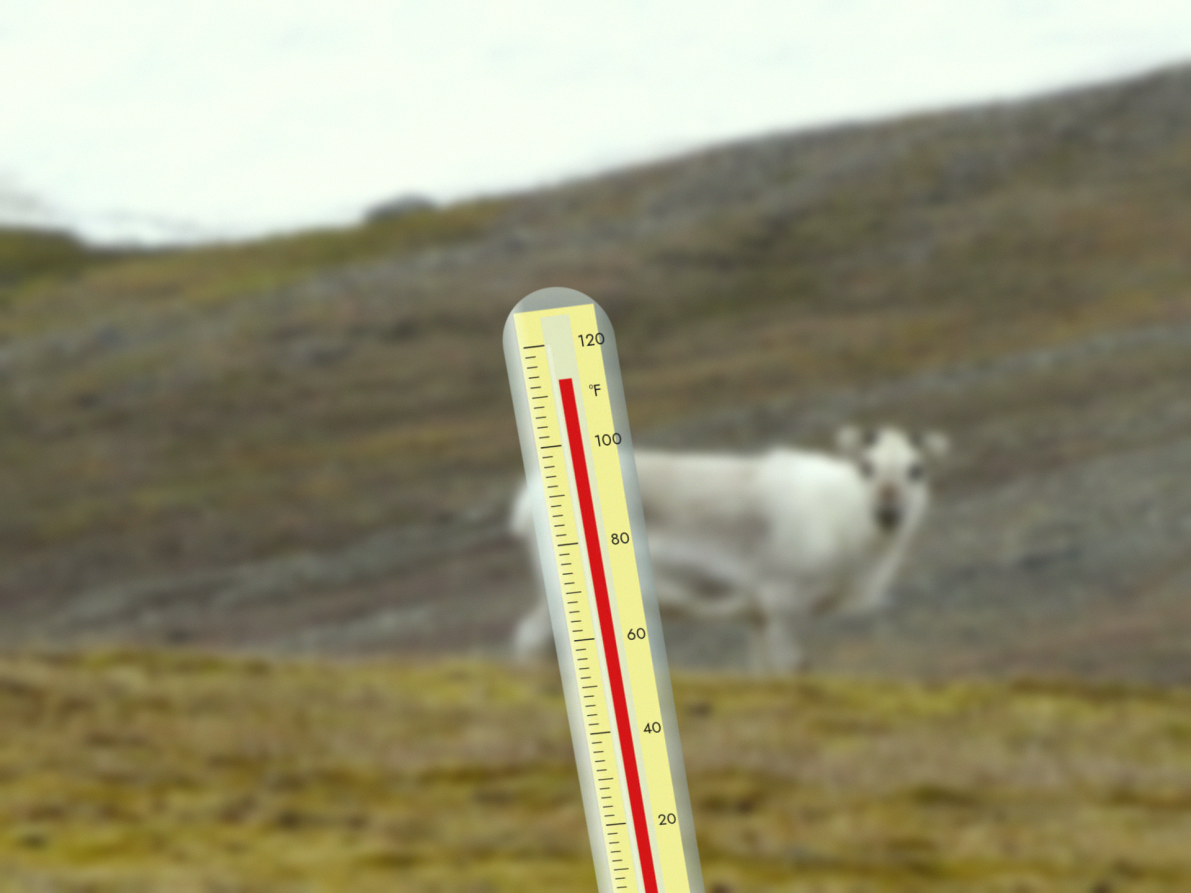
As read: 113
